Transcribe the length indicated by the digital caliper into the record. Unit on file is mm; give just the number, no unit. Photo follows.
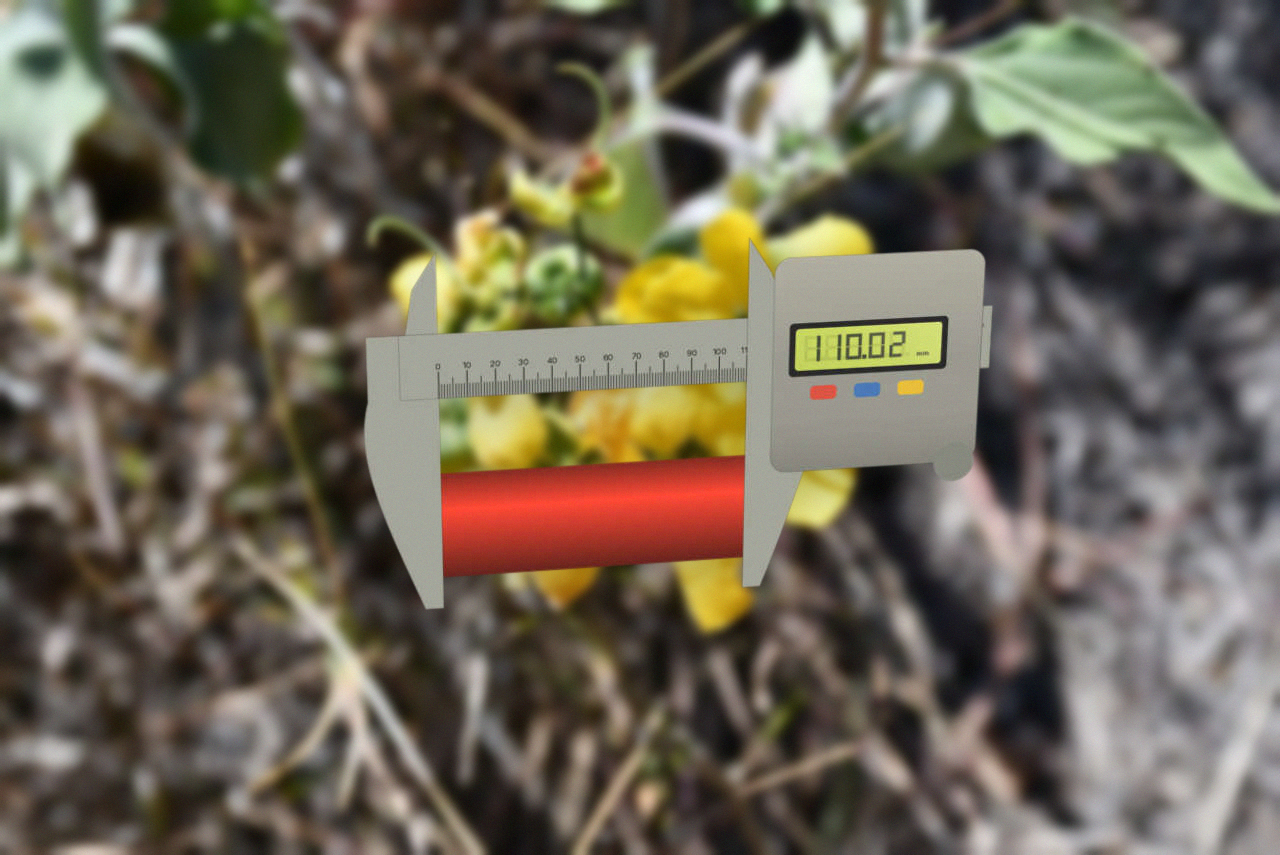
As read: 110.02
